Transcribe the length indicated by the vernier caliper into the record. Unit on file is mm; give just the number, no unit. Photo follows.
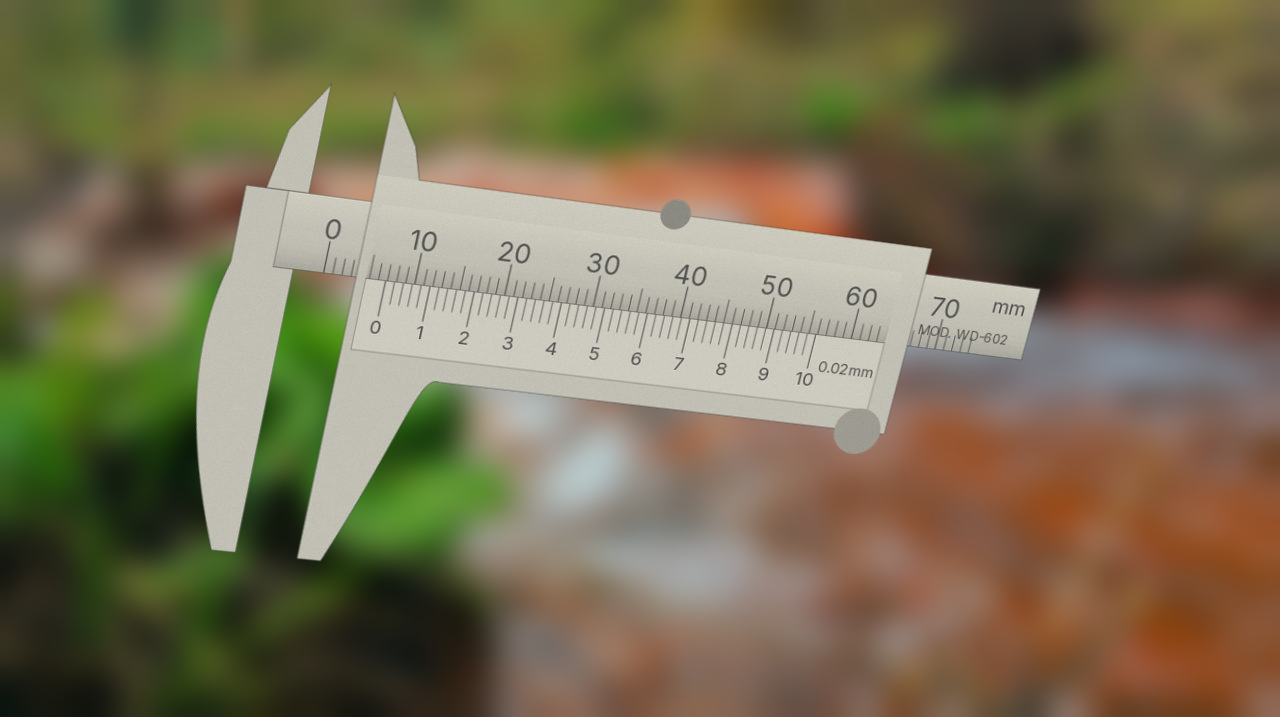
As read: 6.8
